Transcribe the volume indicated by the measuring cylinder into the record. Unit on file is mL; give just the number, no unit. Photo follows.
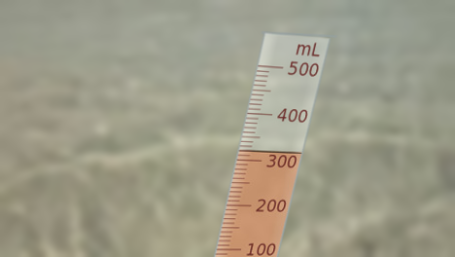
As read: 320
